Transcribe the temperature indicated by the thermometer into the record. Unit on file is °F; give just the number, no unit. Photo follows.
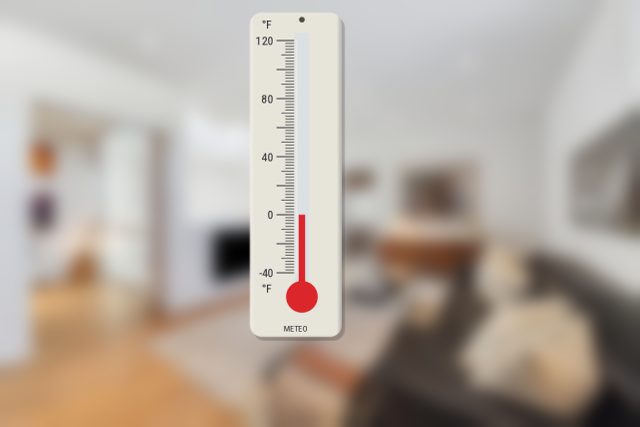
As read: 0
